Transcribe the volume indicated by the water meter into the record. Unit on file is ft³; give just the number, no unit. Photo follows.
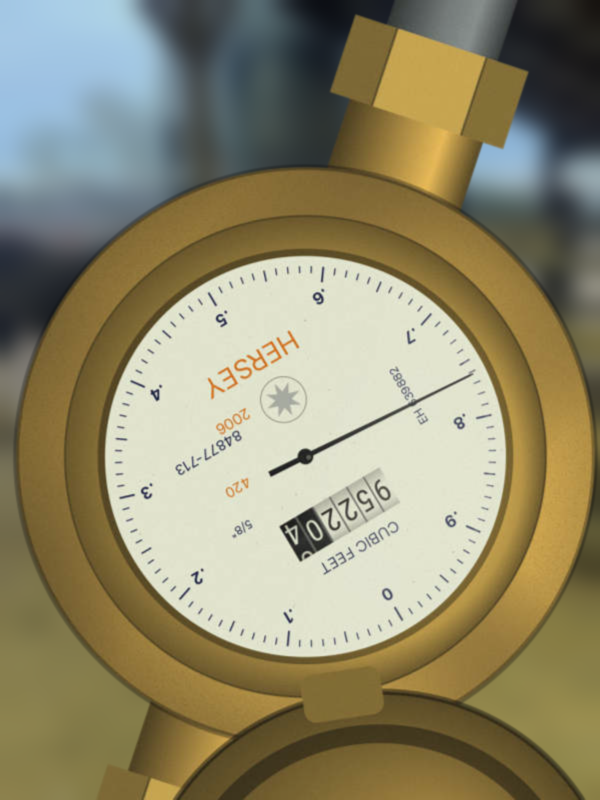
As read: 952203.76
